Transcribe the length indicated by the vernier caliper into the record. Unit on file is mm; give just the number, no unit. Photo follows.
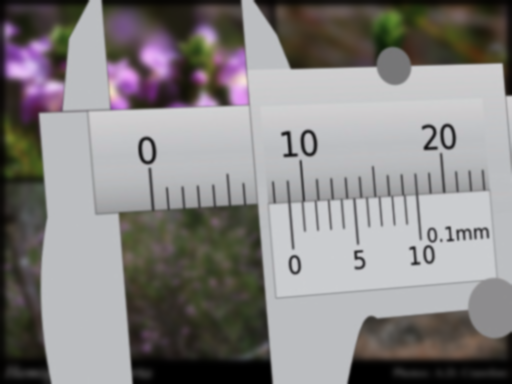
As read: 9.0
